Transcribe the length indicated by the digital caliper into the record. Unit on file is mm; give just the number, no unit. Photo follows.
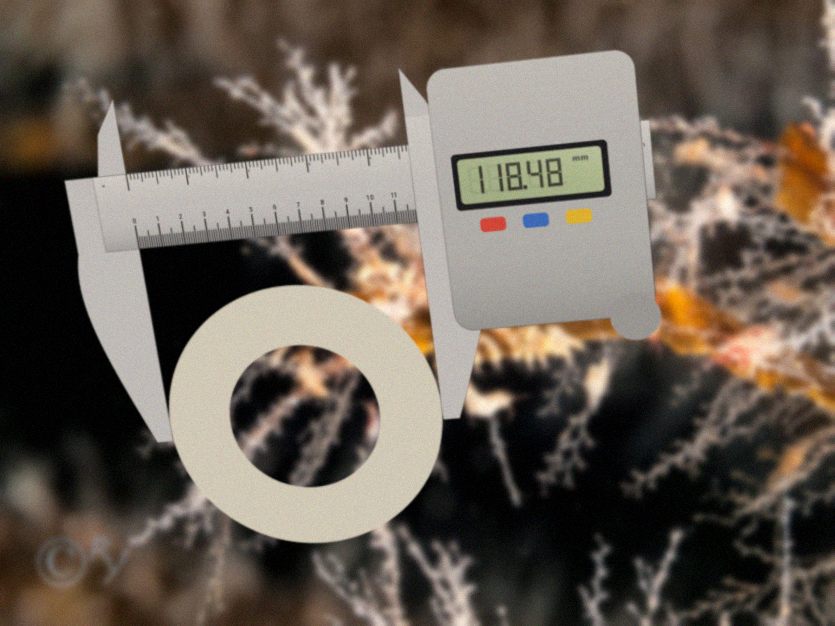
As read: 118.48
